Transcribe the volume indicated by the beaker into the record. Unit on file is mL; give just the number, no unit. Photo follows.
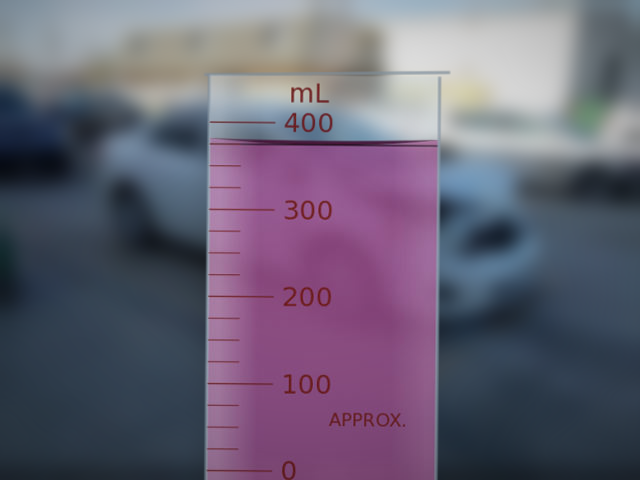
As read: 375
